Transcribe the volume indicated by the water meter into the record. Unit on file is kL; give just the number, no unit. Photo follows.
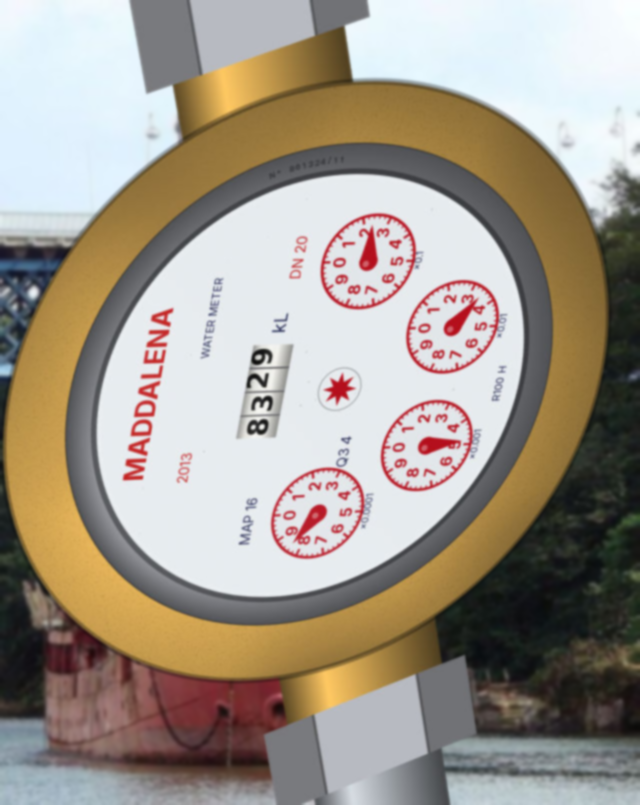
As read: 8329.2348
